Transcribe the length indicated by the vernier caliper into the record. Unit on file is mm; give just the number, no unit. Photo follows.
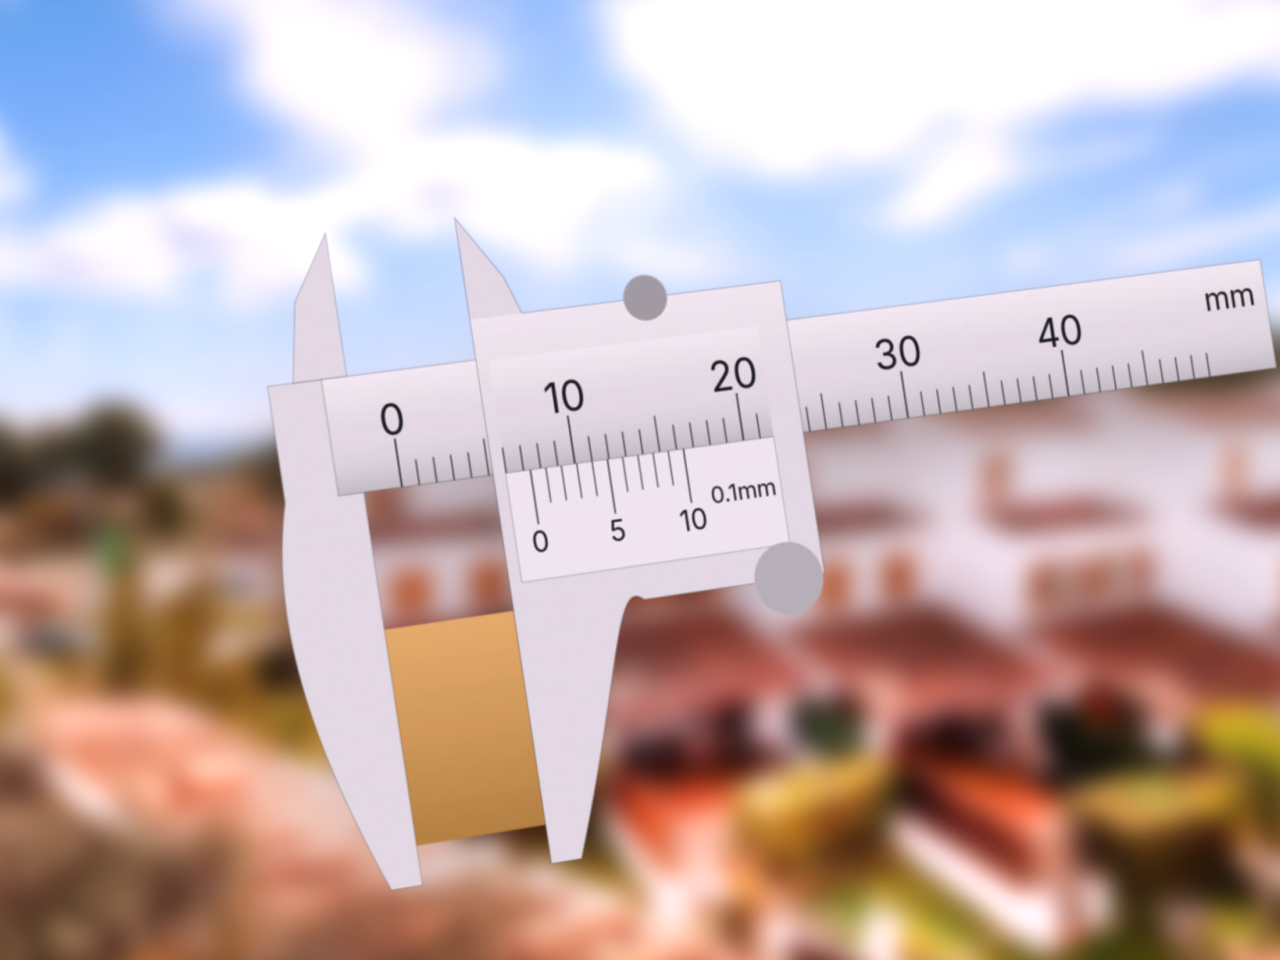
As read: 7.4
